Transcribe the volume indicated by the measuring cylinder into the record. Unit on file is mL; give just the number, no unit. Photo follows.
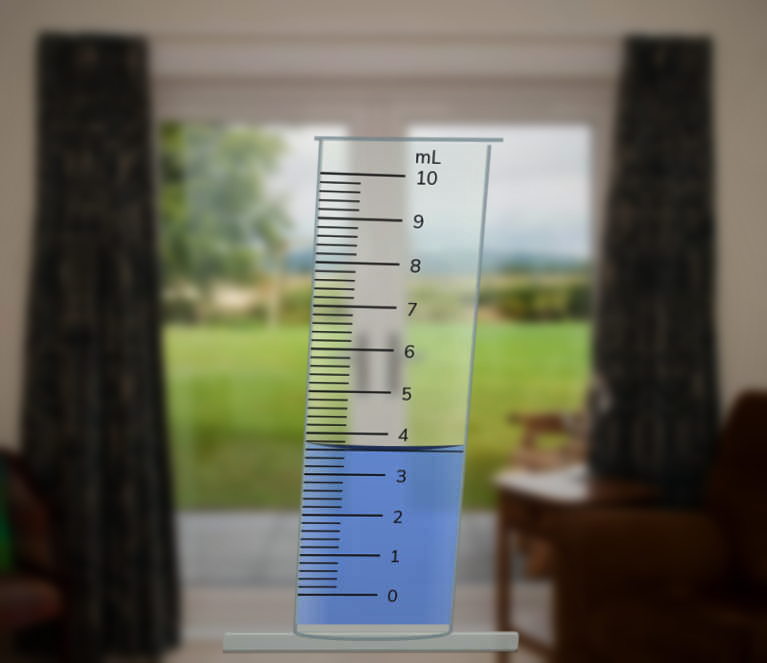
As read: 3.6
